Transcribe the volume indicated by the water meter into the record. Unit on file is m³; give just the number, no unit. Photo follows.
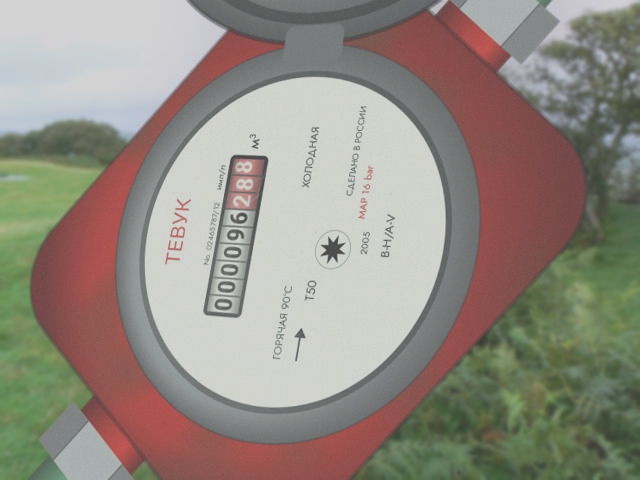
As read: 96.288
